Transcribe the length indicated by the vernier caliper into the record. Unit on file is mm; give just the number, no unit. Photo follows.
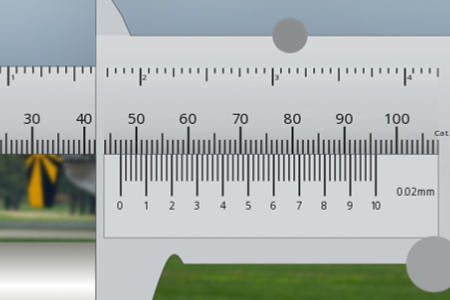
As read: 47.0
